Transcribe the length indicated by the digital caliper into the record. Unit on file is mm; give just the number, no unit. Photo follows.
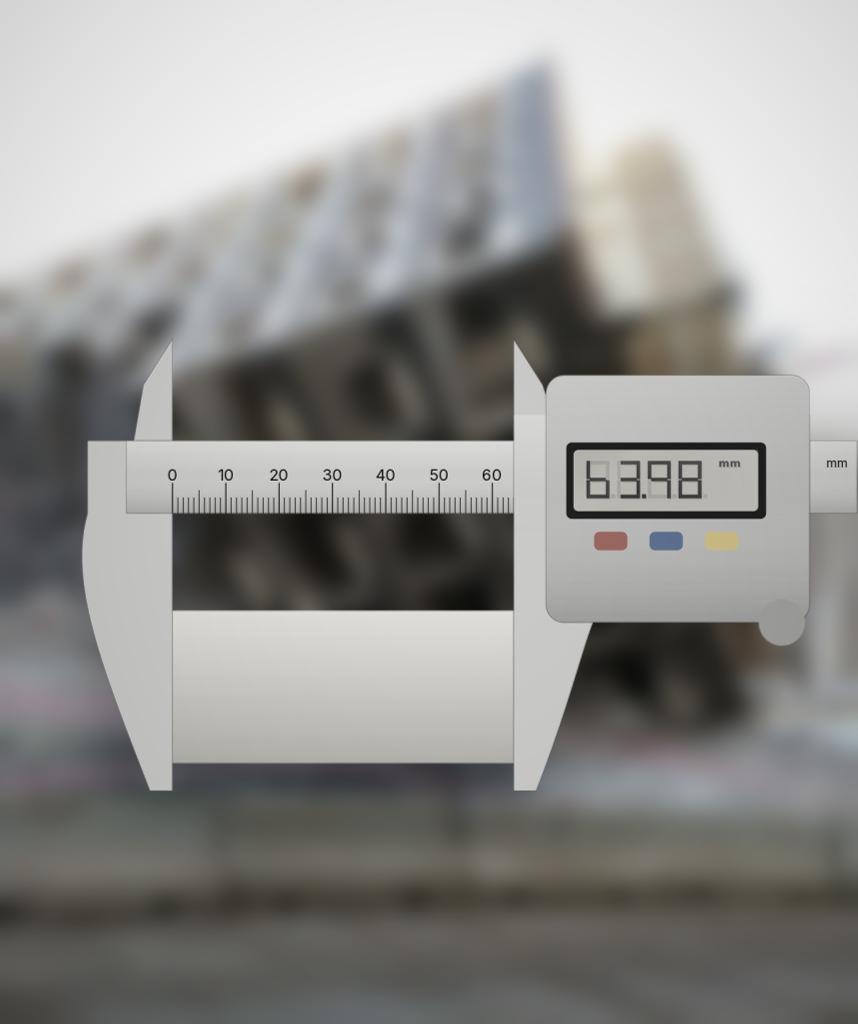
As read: 63.98
